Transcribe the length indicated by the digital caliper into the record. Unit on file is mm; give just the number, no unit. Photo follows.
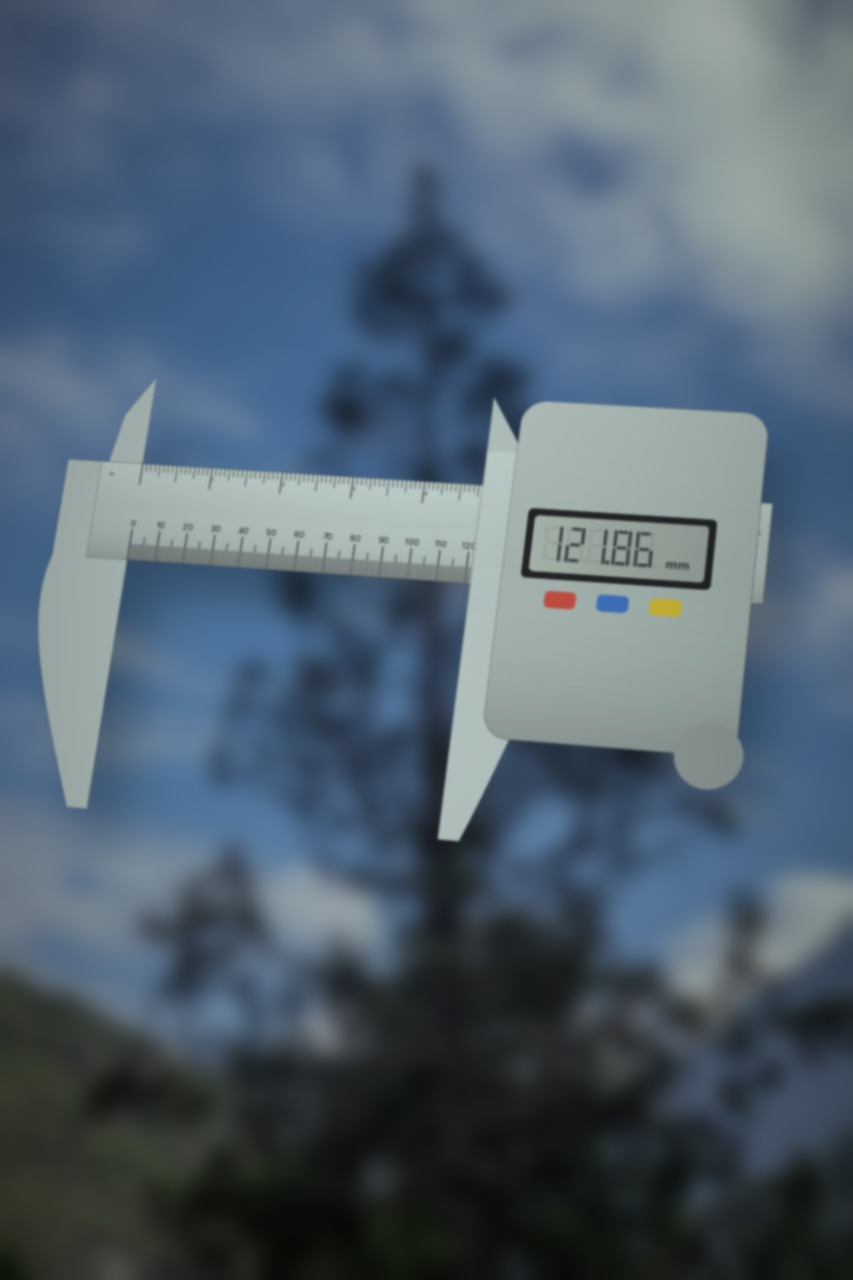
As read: 121.86
